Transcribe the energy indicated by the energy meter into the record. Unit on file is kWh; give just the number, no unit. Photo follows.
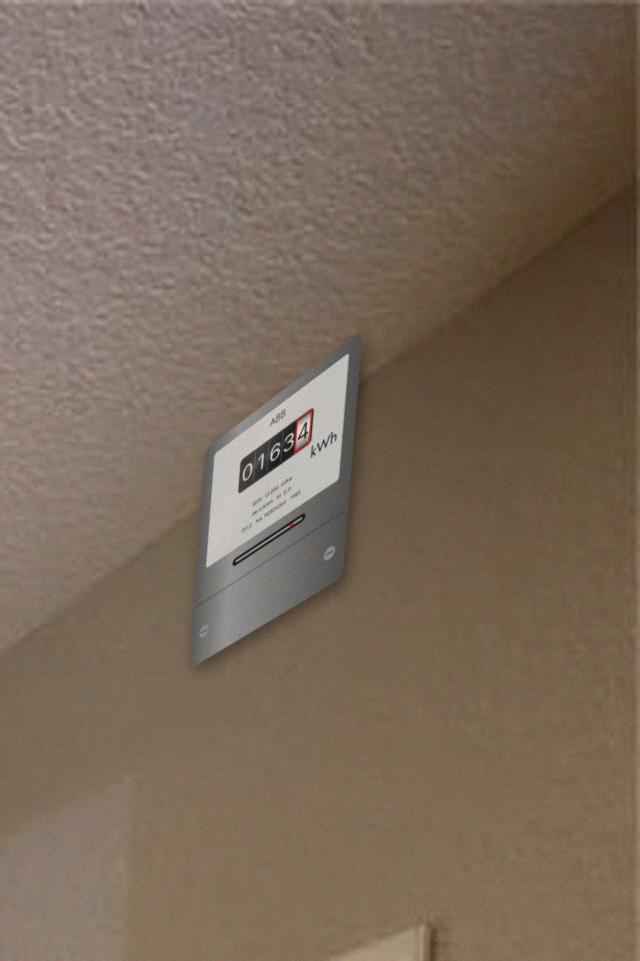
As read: 163.4
